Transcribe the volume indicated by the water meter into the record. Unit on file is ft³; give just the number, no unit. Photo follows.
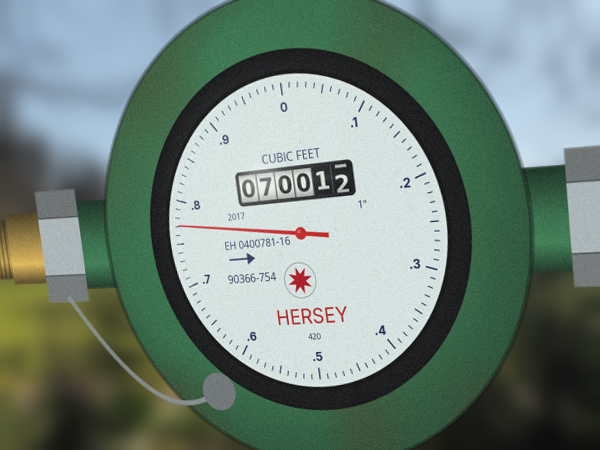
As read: 70011.77
